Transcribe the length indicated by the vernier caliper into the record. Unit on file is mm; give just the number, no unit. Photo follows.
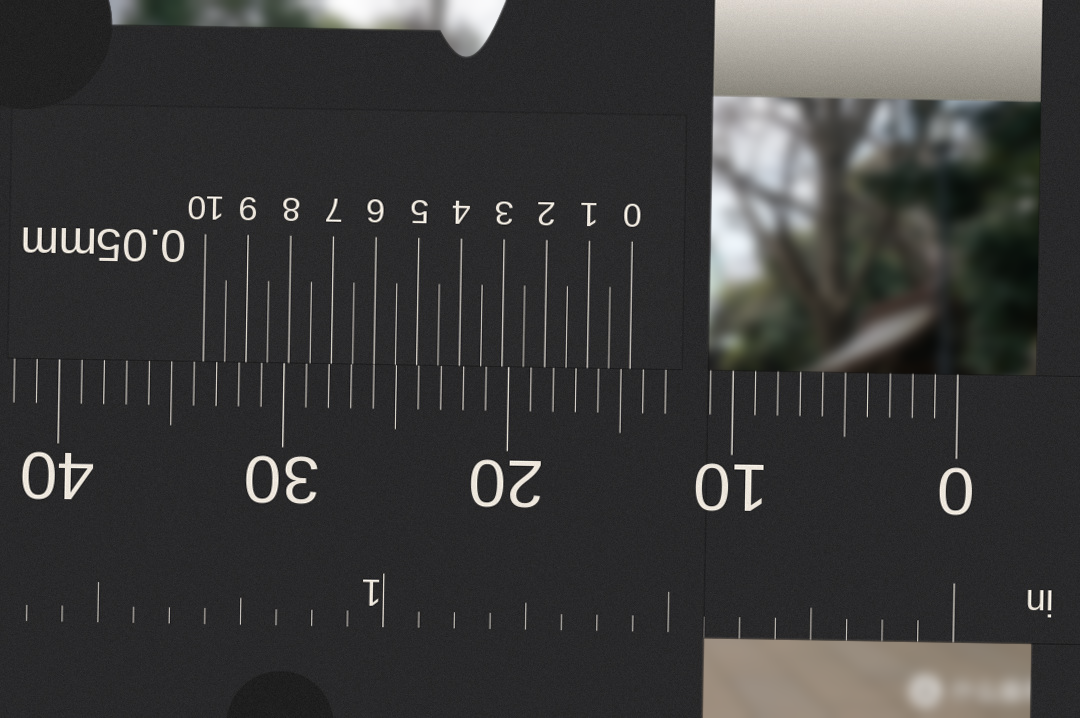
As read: 14.6
